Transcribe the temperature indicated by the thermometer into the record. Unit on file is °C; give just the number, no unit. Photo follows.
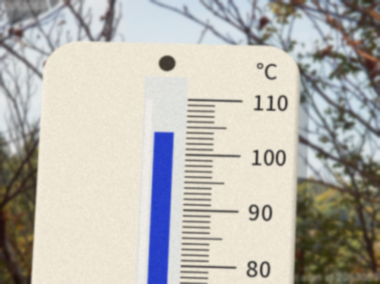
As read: 104
